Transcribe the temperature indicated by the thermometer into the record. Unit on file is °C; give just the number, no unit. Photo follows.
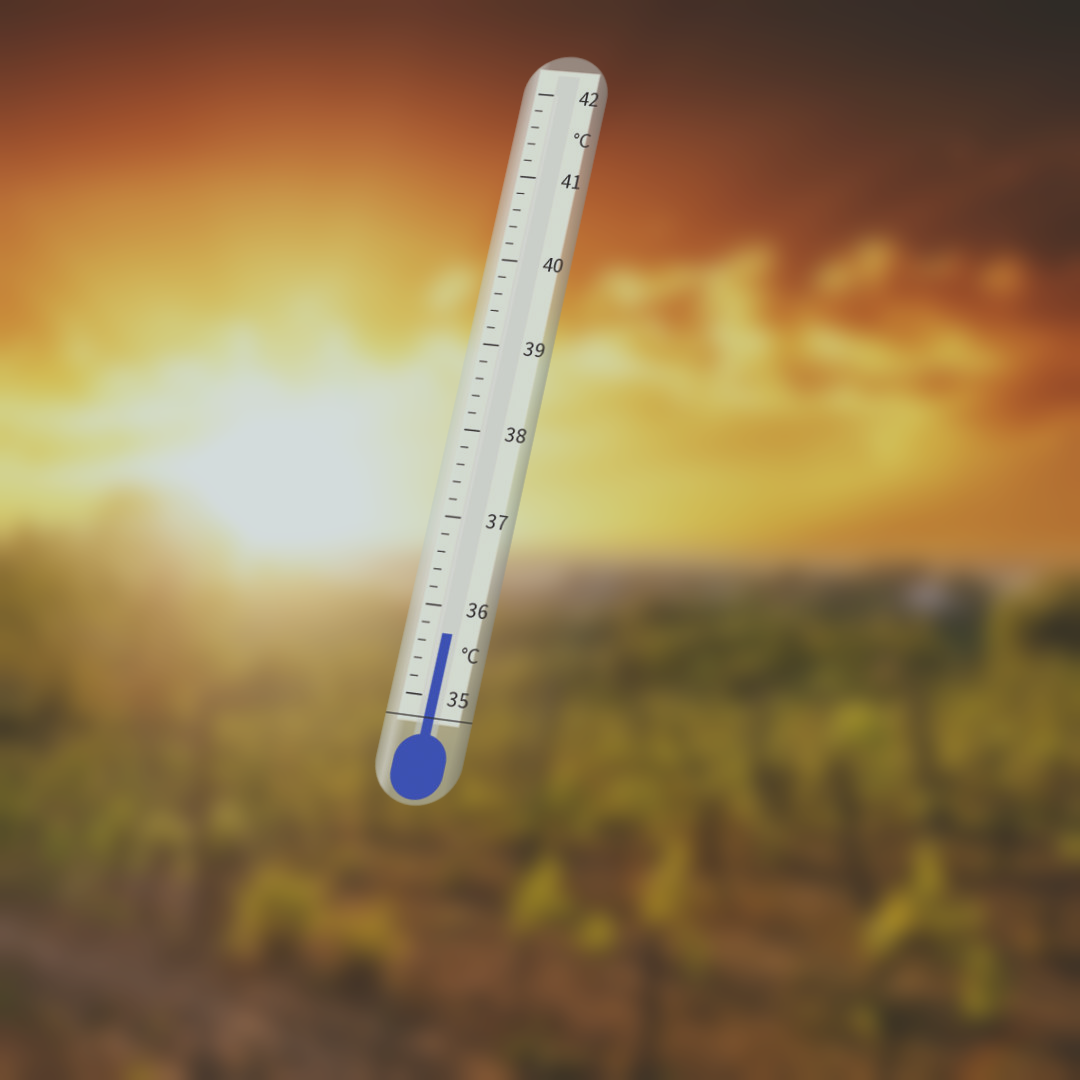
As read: 35.7
